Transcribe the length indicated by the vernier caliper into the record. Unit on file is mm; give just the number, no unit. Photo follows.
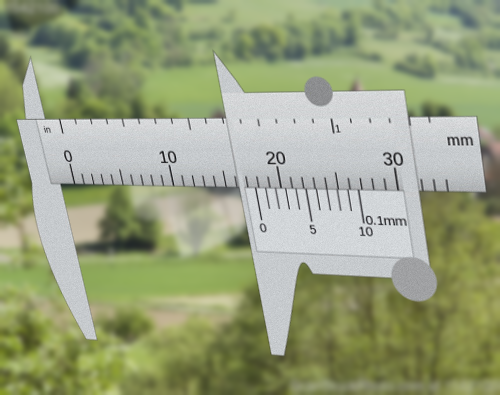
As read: 17.7
